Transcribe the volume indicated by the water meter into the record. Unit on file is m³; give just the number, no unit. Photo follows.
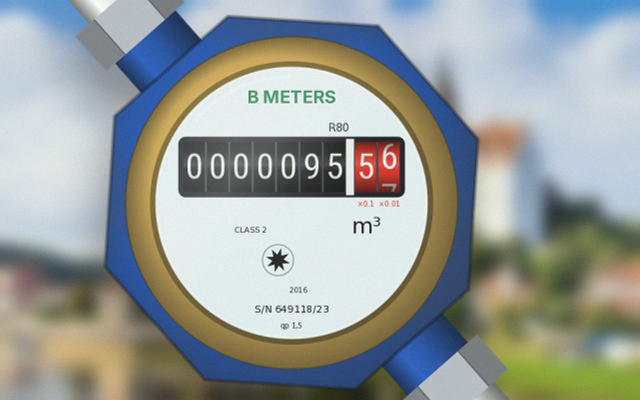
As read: 95.56
